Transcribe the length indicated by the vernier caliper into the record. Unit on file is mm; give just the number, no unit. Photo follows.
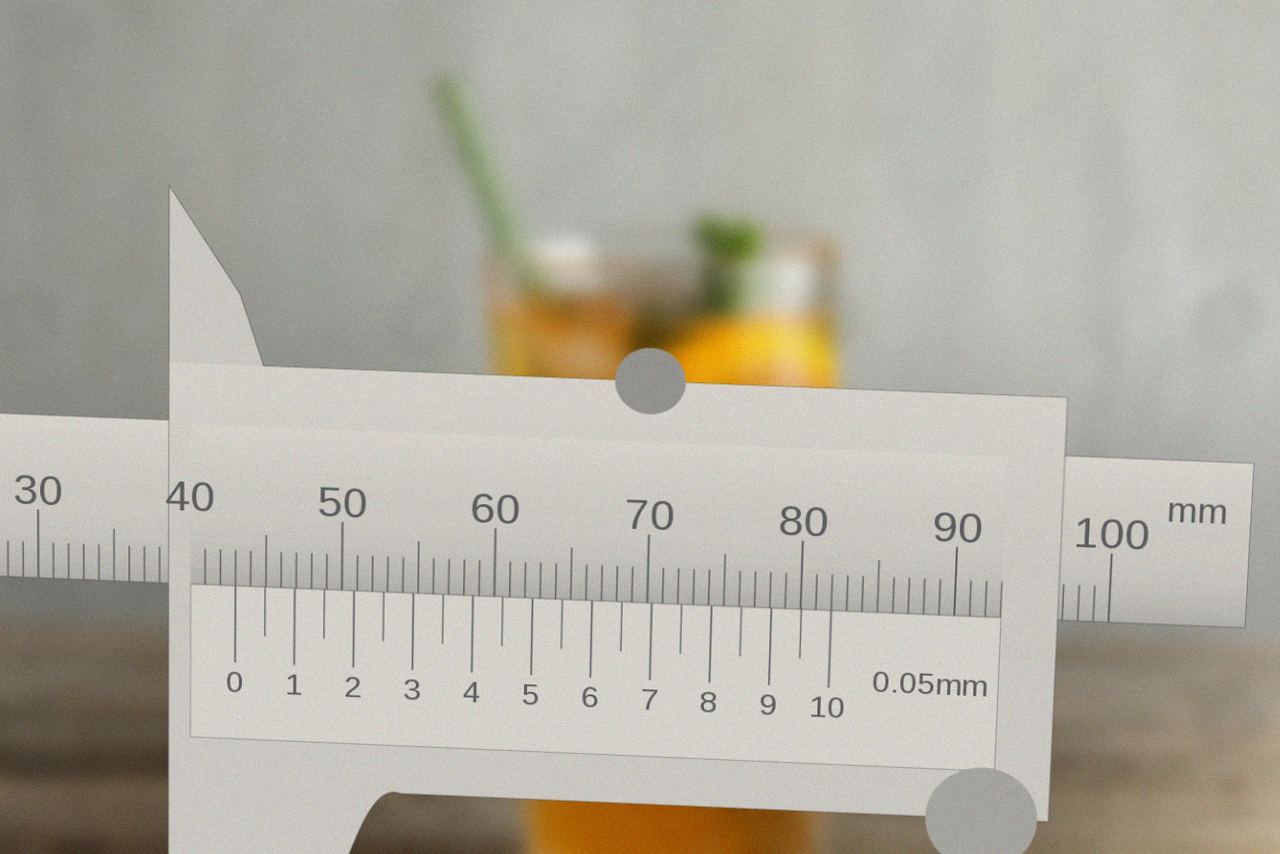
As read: 43.0
